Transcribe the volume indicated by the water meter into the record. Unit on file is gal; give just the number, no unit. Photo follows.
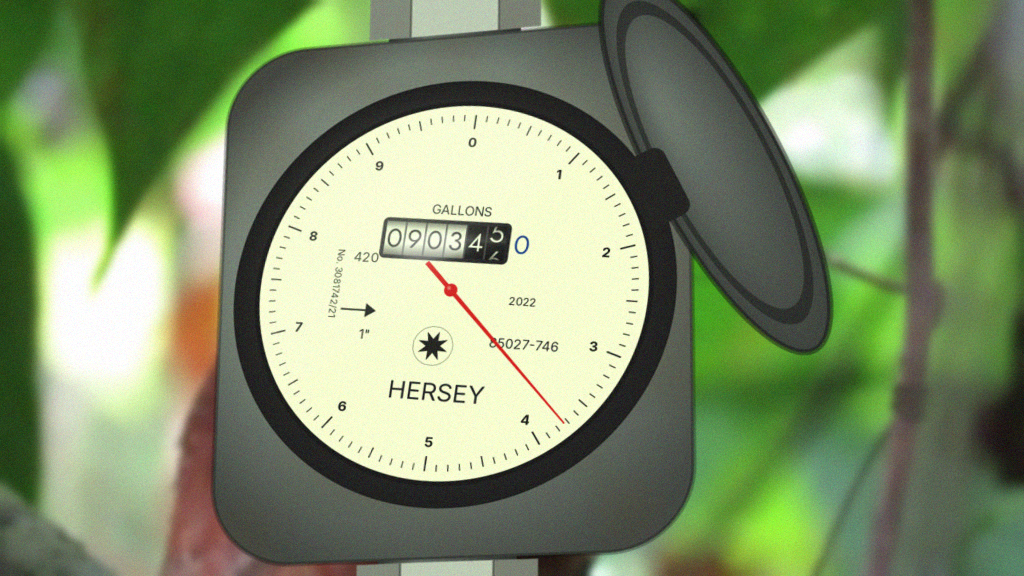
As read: 903453.7
